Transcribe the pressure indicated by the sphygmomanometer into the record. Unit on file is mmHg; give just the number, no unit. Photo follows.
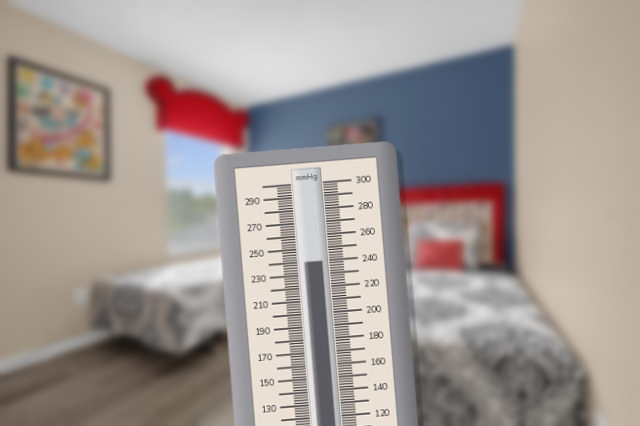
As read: 240
